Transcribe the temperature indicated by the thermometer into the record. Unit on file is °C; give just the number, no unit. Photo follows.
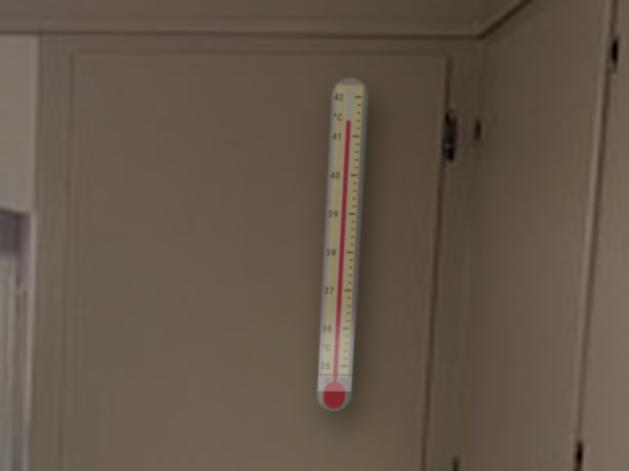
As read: 41.4
